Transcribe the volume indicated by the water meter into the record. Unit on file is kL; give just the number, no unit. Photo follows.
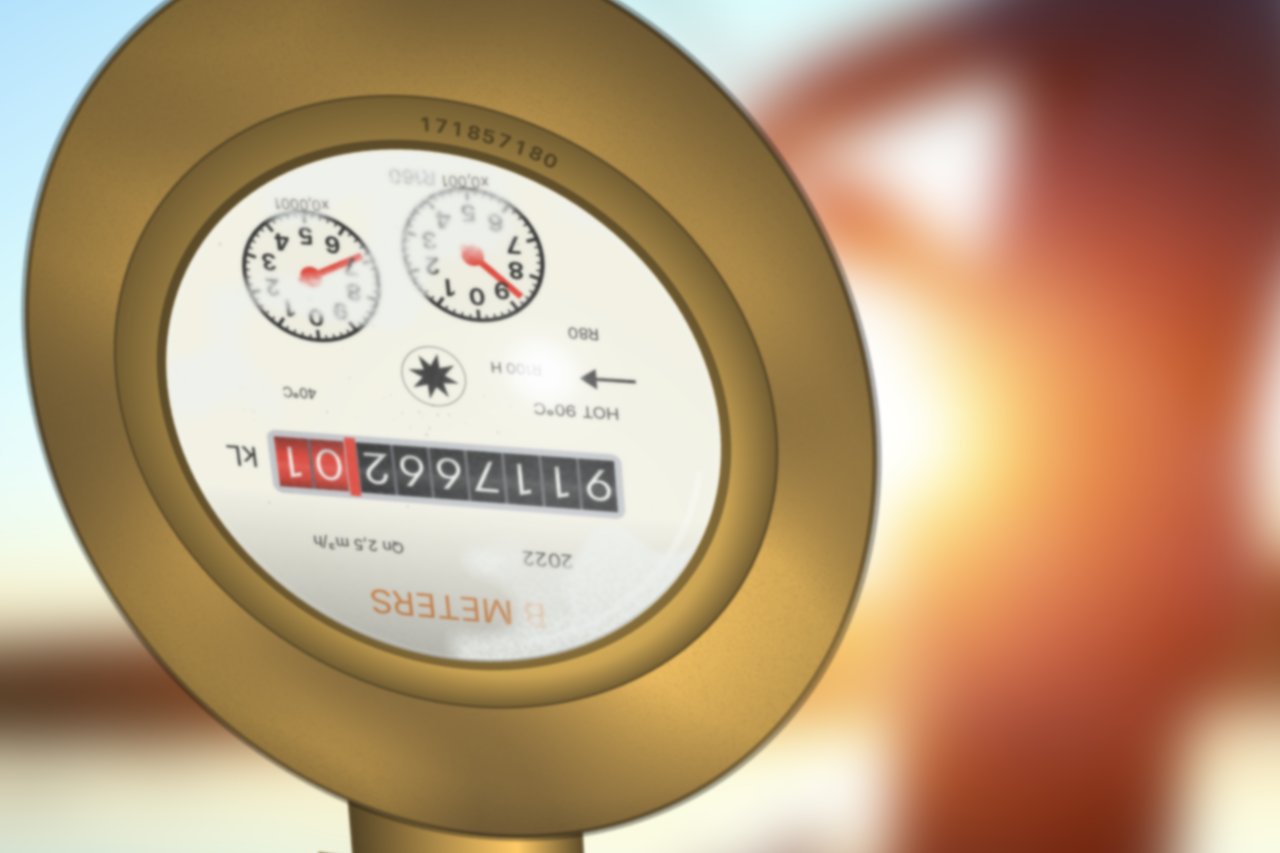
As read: 9117662.0186
